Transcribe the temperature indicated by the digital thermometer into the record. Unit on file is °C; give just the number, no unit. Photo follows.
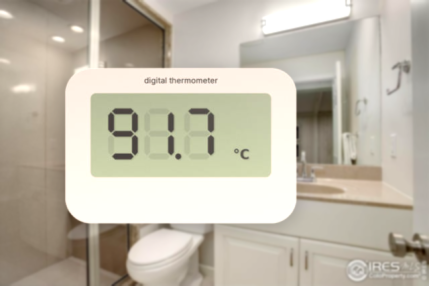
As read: 91.7
